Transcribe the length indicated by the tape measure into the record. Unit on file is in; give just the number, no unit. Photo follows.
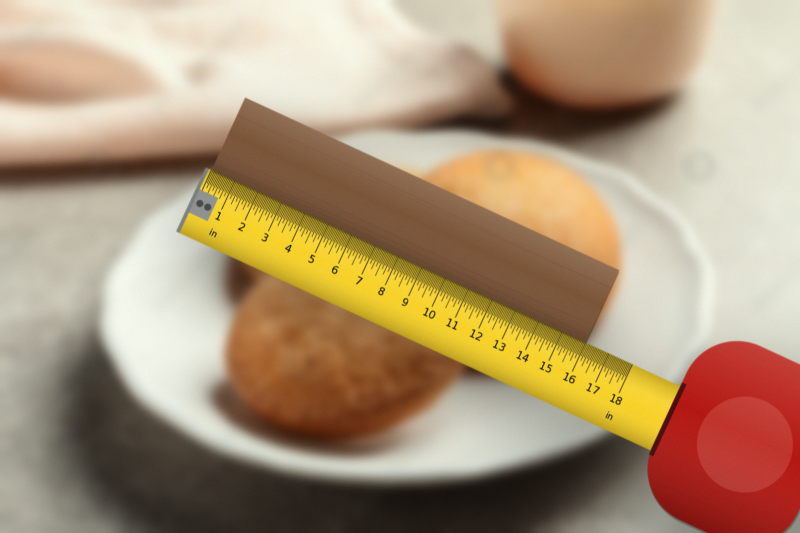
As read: 16
